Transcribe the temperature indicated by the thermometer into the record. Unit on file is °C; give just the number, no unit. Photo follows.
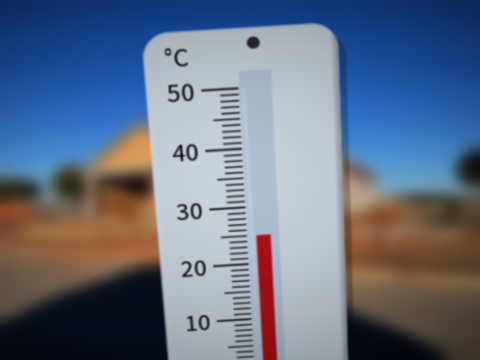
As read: 25
